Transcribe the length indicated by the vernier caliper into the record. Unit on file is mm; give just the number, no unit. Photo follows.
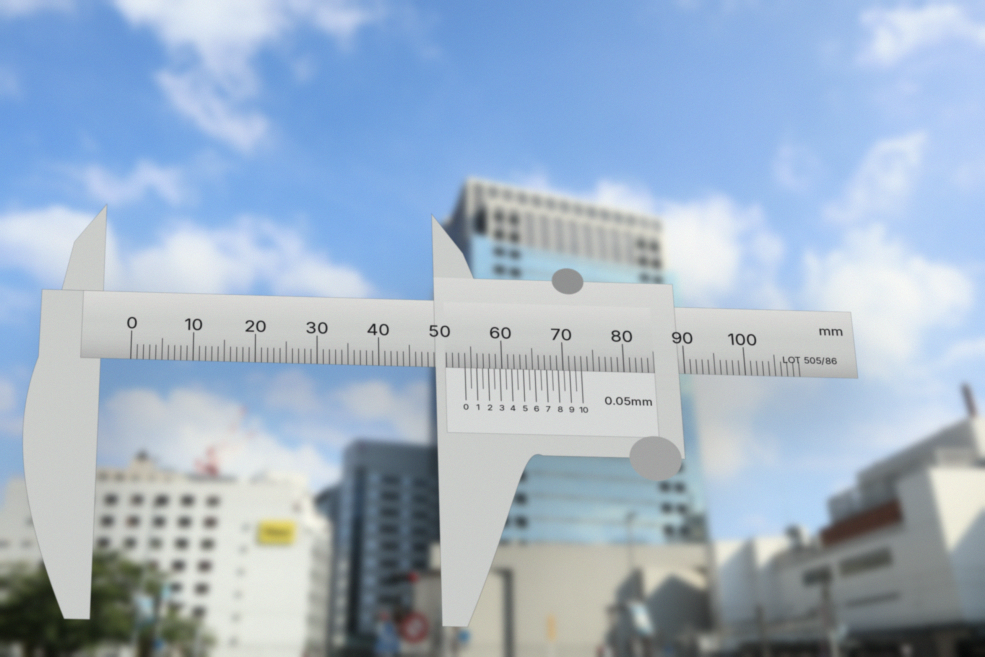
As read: 54.0
